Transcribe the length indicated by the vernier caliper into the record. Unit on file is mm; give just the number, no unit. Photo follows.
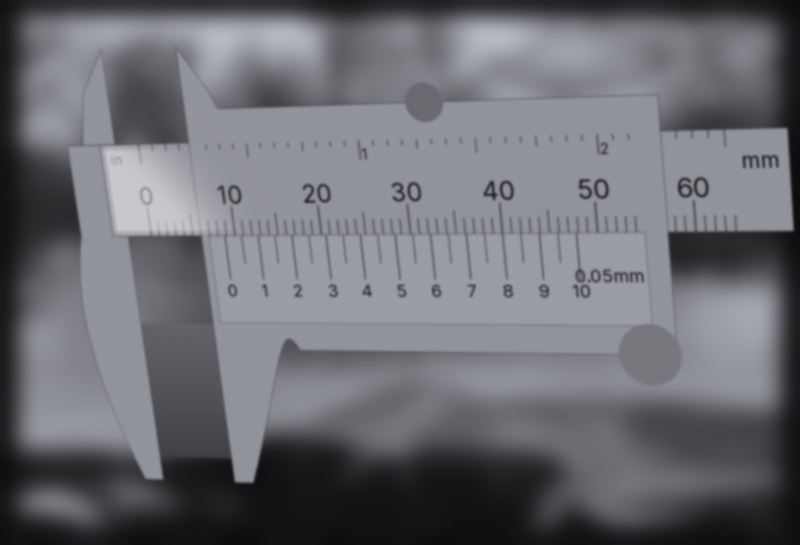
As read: 8.8
